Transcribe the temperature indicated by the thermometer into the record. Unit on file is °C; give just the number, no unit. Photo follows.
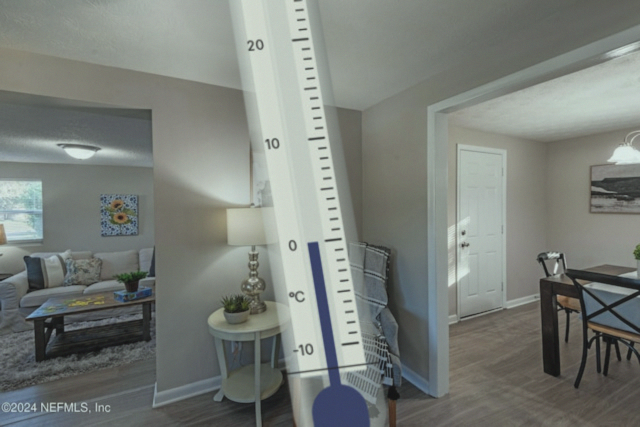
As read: 0
